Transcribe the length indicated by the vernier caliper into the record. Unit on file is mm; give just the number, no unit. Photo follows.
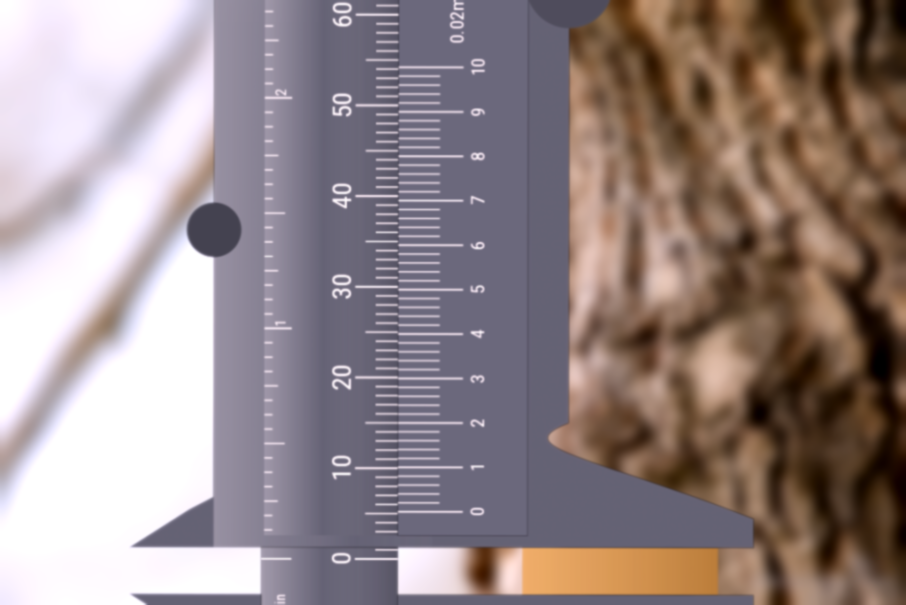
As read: 5.2
